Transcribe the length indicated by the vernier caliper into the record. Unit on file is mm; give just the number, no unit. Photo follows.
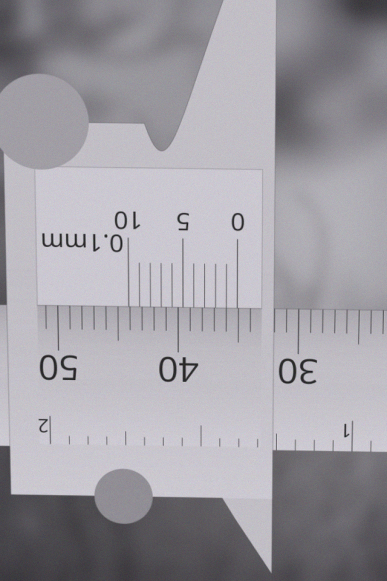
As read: 35.1
